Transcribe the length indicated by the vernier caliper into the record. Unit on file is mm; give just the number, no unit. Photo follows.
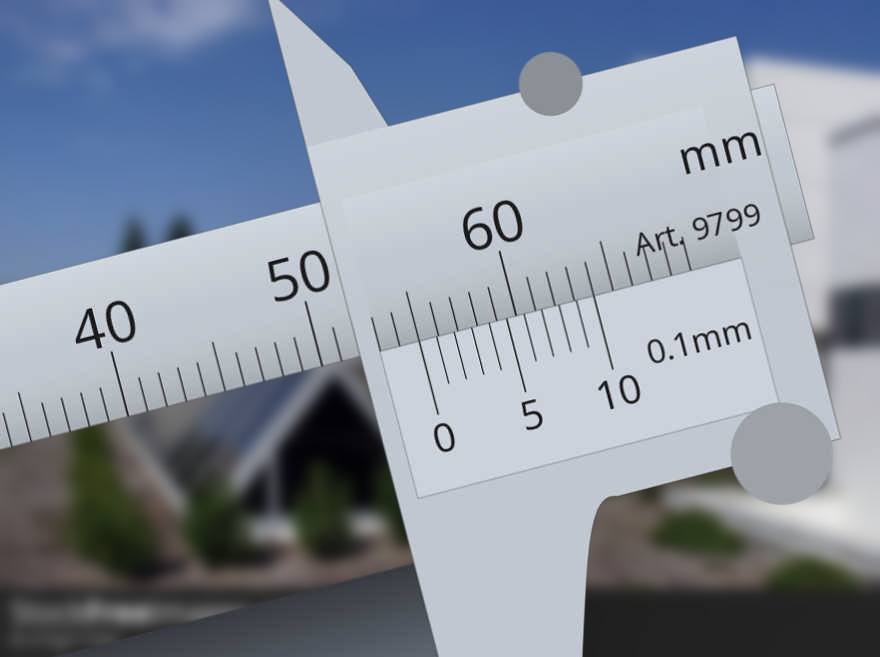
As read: 55.0
